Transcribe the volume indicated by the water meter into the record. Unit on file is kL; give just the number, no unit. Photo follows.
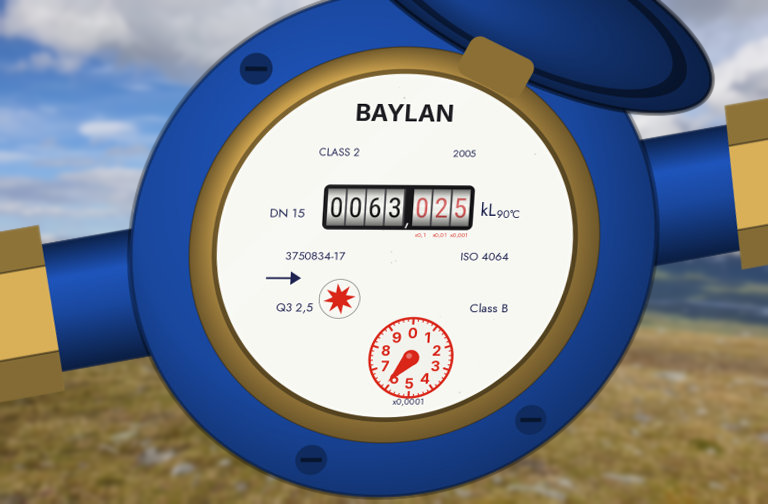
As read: 63.0256
